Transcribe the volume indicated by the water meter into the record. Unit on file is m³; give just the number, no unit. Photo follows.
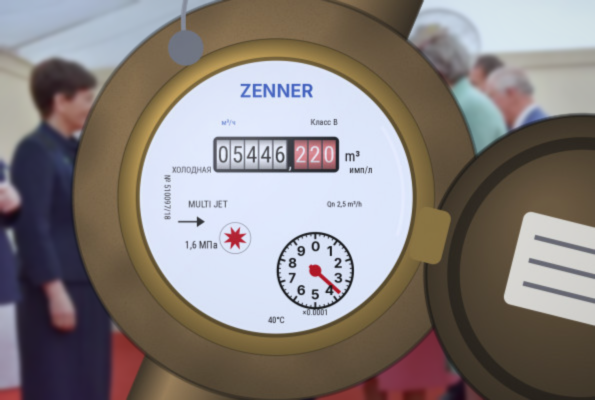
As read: 5446.2203
